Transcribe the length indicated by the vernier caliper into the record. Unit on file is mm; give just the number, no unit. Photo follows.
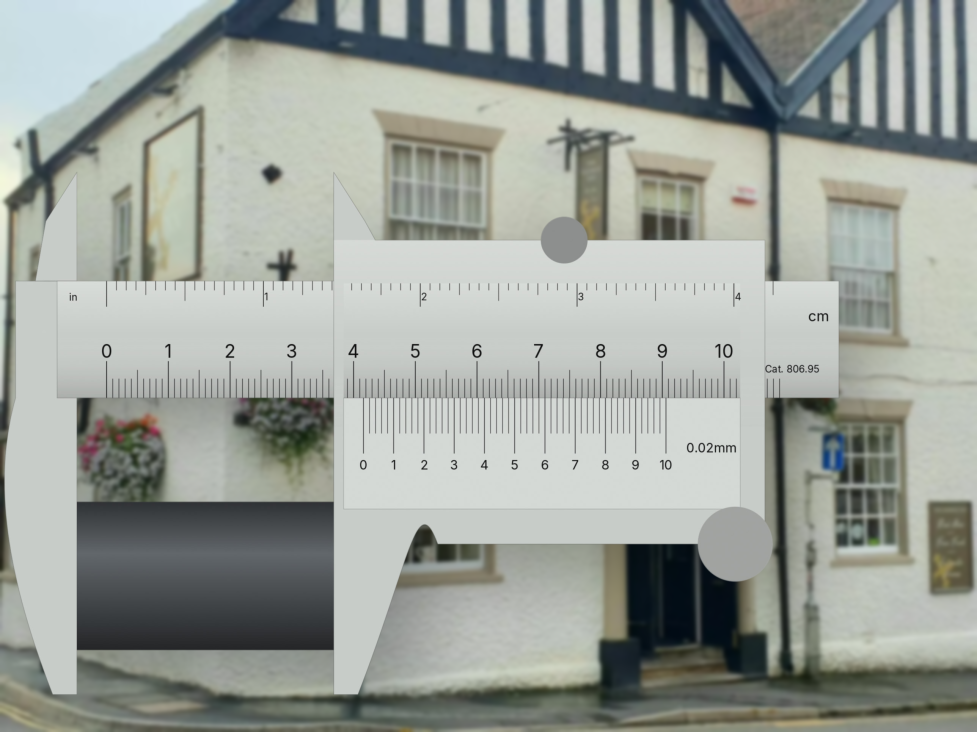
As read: 41.6
